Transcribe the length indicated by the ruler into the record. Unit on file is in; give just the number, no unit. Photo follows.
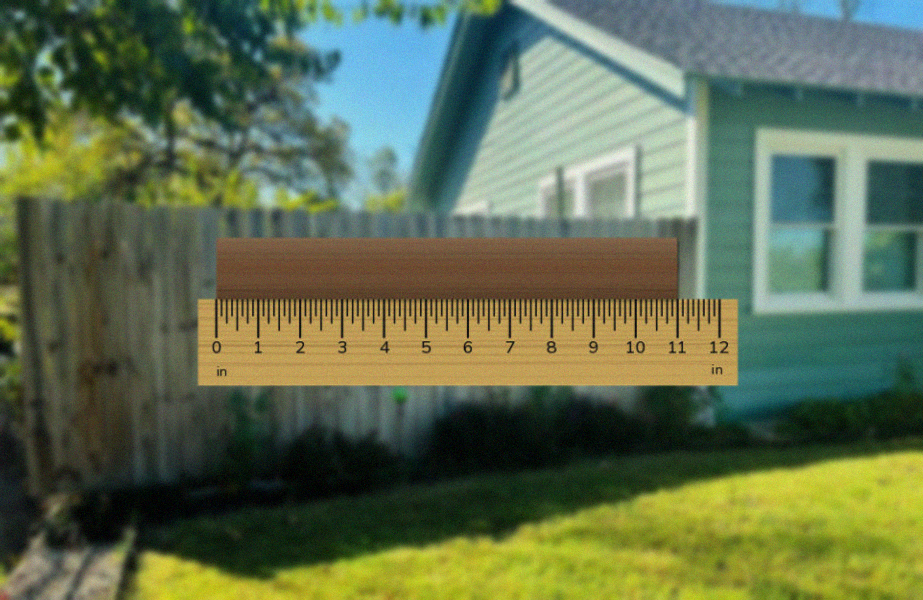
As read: 11
